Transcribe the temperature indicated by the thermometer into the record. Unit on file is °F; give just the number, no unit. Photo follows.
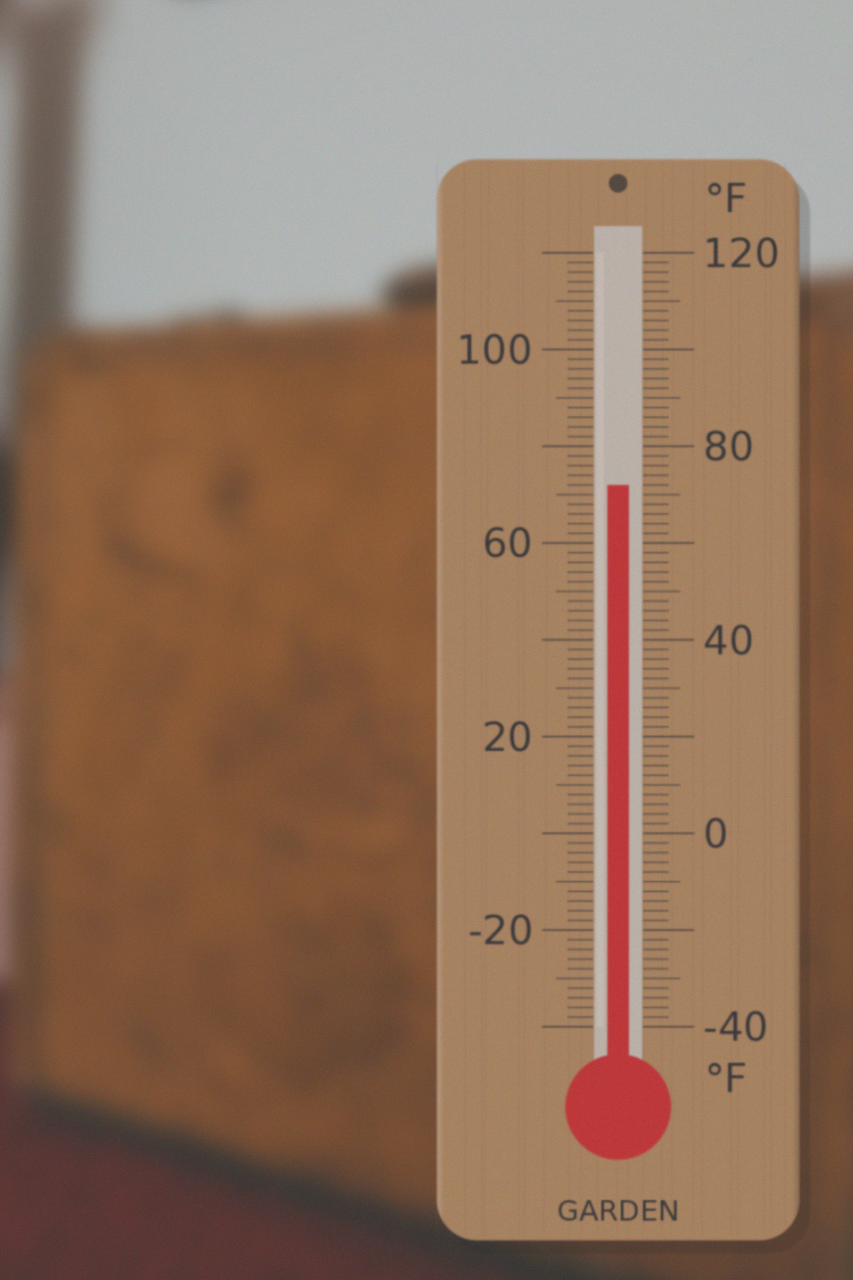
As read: 72
